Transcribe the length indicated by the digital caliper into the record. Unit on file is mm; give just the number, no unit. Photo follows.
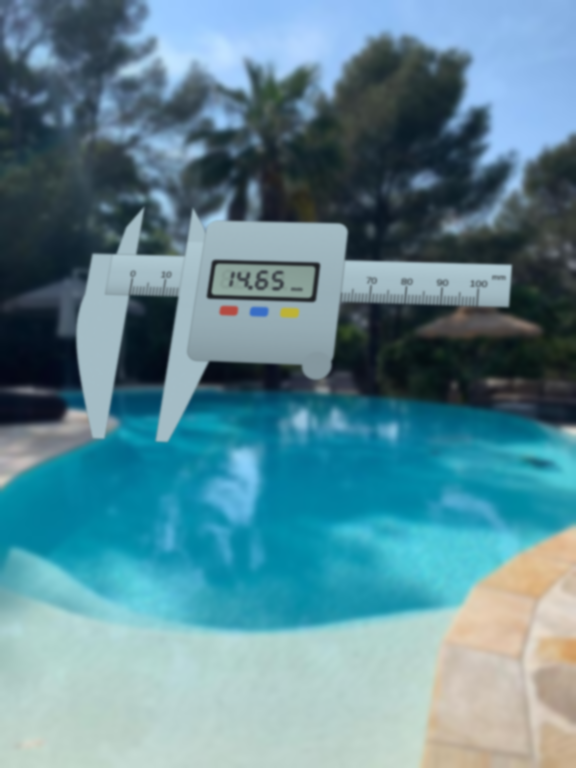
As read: 14.65
